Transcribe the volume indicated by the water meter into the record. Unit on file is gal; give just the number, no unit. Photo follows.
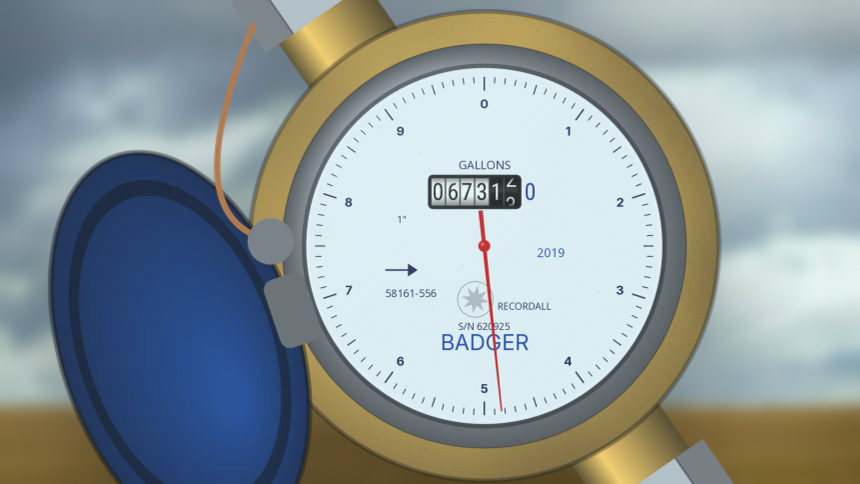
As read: 673124.8
